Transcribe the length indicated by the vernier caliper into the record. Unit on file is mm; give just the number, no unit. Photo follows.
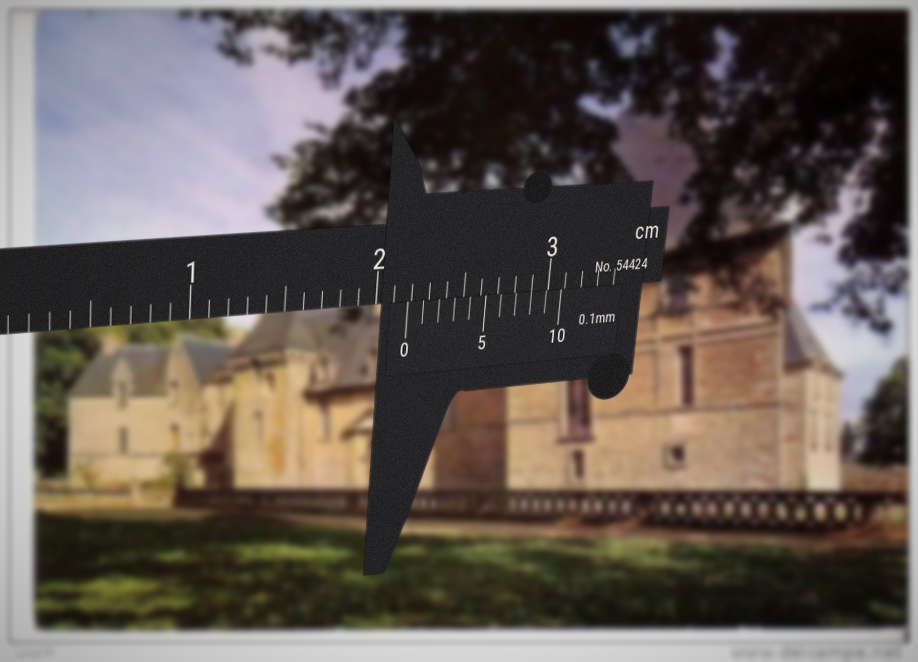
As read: 21.8
